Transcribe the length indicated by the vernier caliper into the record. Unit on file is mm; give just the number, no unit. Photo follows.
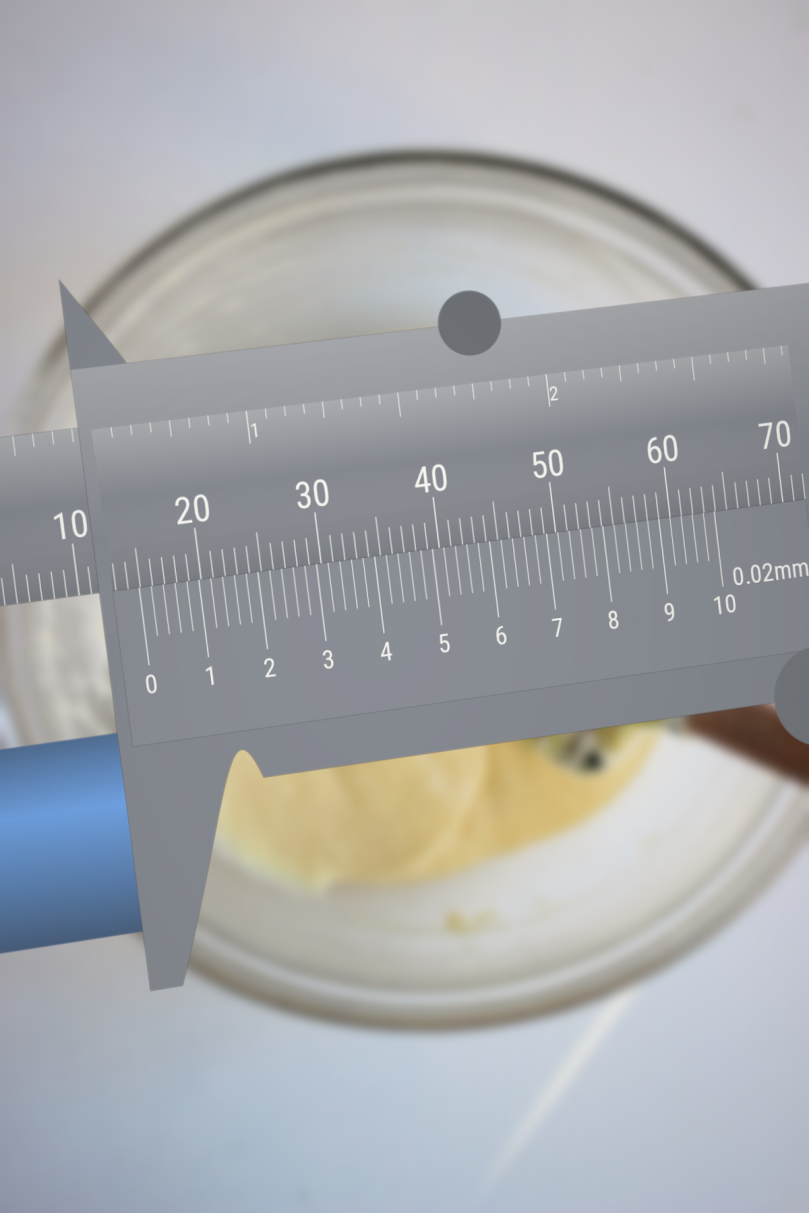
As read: 14.9
